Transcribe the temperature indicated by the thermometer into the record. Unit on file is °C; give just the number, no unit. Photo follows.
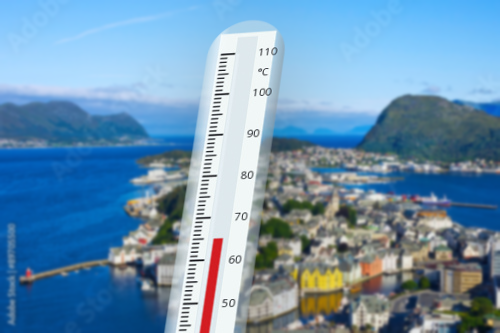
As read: 65
